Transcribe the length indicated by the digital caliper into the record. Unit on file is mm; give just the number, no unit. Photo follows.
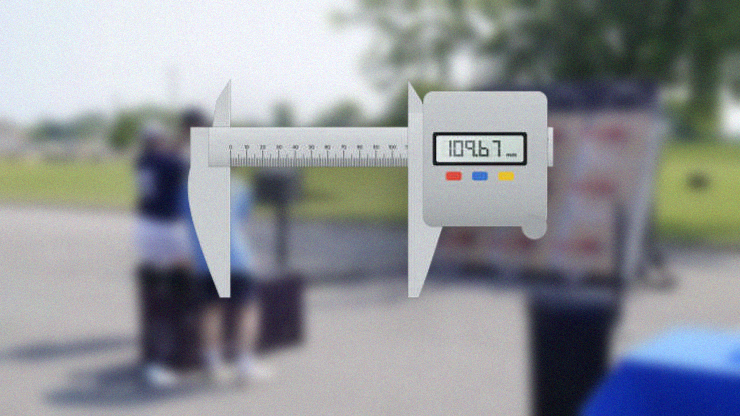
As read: 109.67
